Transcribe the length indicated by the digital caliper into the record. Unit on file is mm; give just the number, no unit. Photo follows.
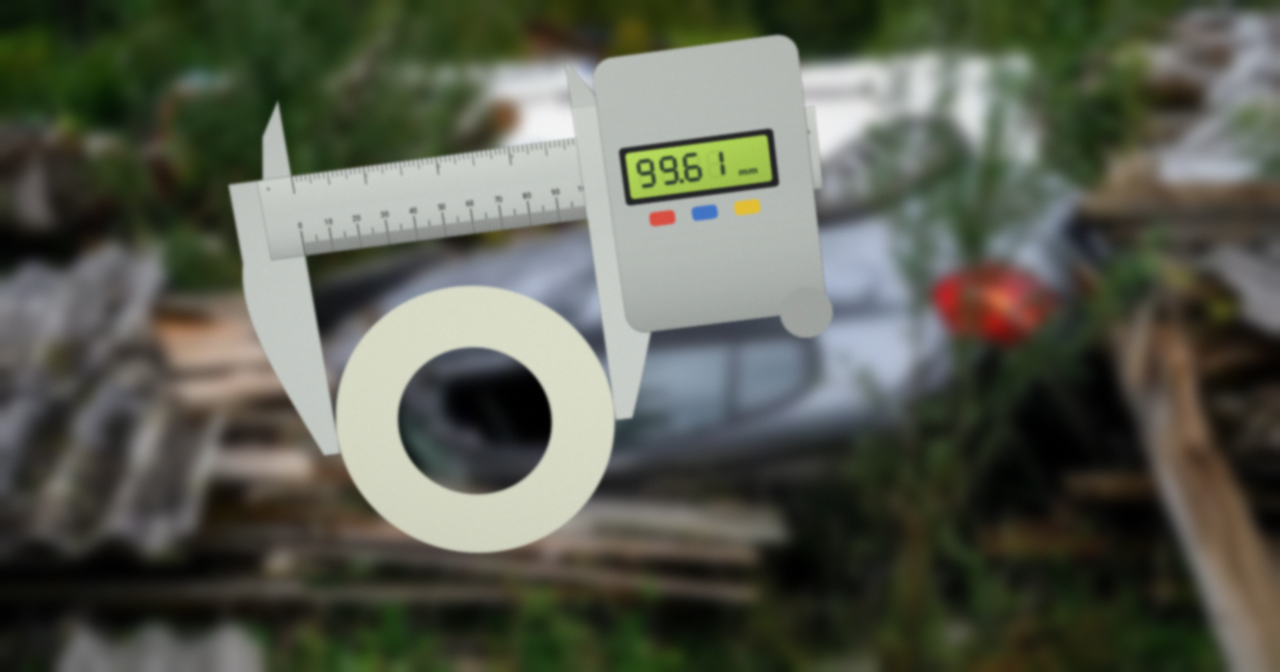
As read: 99.61
